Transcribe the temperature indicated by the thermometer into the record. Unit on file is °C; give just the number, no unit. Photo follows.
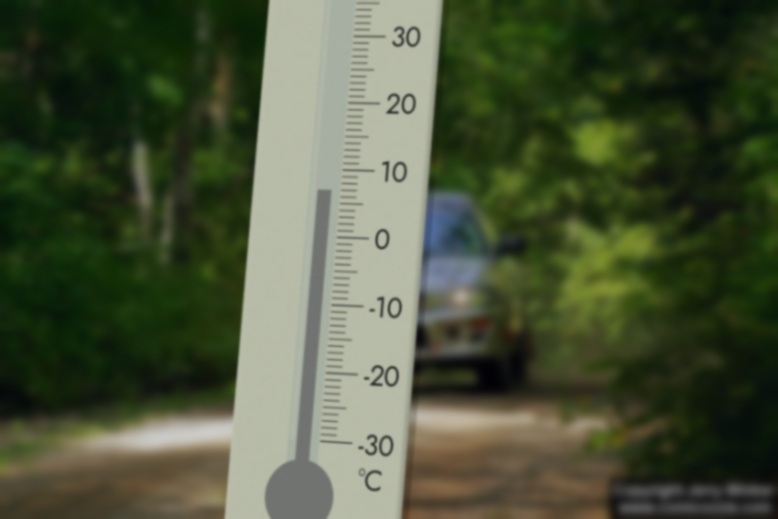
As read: 7
